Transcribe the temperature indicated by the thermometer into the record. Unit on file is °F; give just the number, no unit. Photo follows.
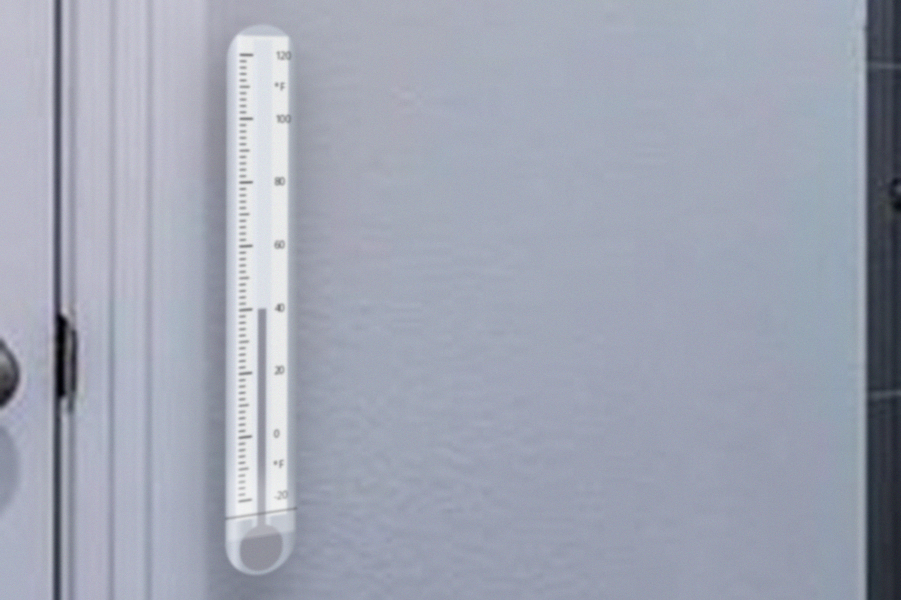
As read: 40
